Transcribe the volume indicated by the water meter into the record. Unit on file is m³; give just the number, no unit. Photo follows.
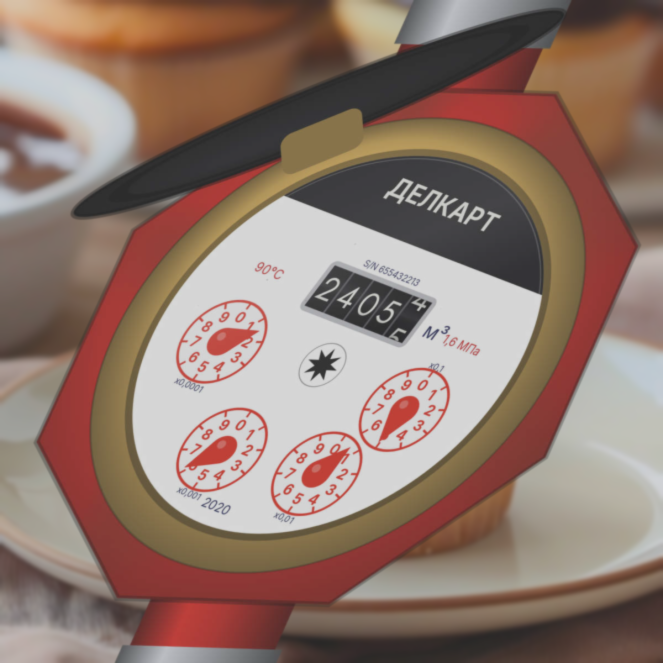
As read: 24054.5061
